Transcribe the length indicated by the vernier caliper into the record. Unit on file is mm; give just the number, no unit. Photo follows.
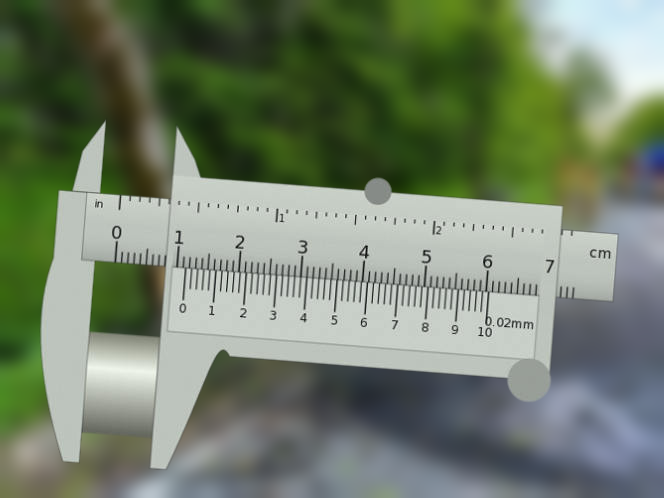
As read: 11.4
